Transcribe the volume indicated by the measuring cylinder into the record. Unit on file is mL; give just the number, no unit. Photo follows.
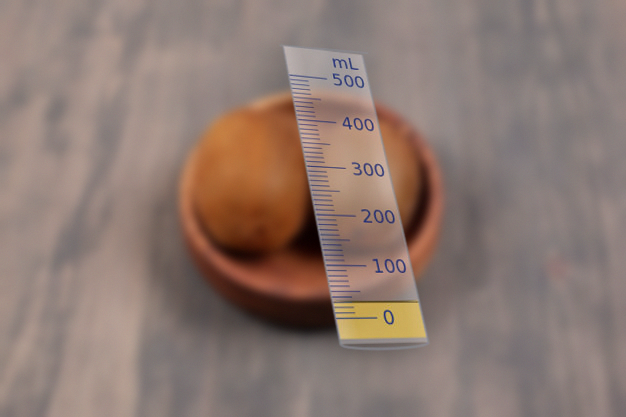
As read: 30
